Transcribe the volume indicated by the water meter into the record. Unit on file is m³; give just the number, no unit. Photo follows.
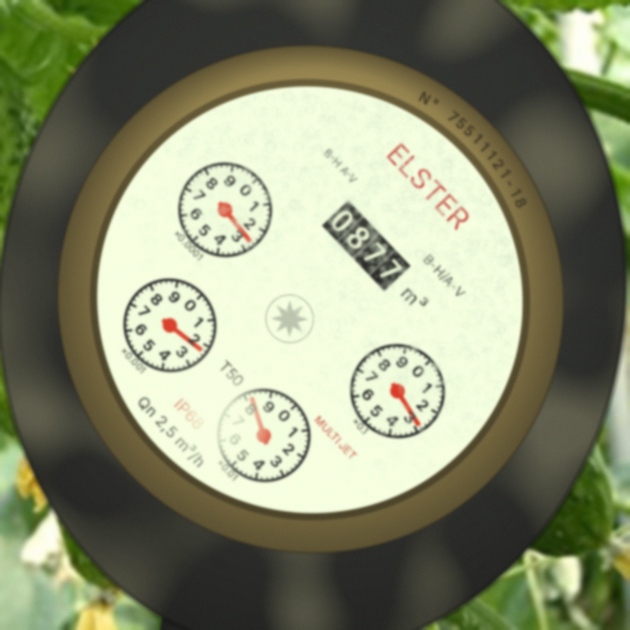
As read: 877.2822
